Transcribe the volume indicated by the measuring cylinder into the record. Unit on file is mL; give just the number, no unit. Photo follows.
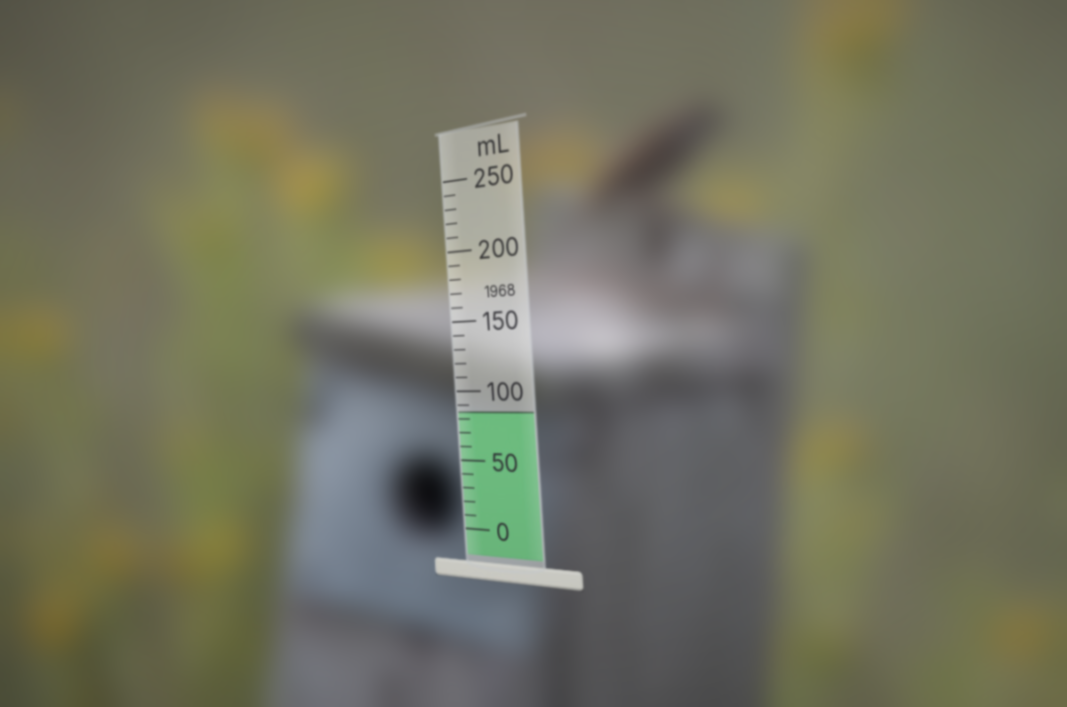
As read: 85
